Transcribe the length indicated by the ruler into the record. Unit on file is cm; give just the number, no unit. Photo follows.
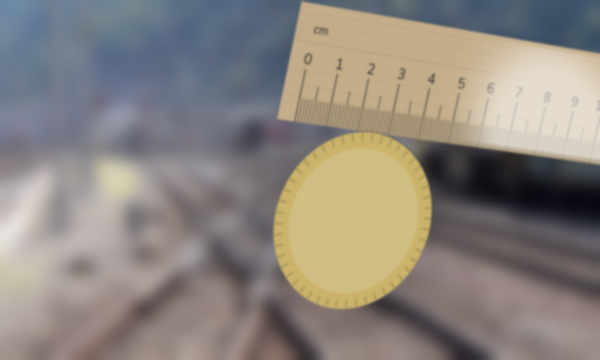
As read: 5
